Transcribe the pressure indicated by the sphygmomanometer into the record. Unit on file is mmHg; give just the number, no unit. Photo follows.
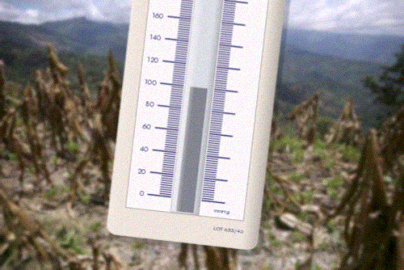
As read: 100
